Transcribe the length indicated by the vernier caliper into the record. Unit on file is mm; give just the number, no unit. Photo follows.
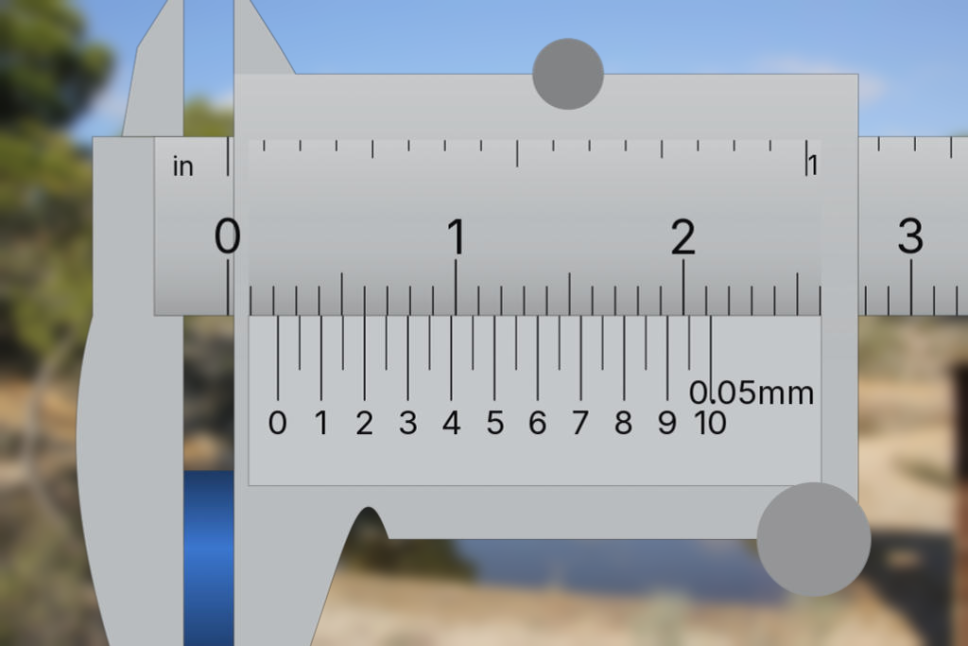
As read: 2.20
